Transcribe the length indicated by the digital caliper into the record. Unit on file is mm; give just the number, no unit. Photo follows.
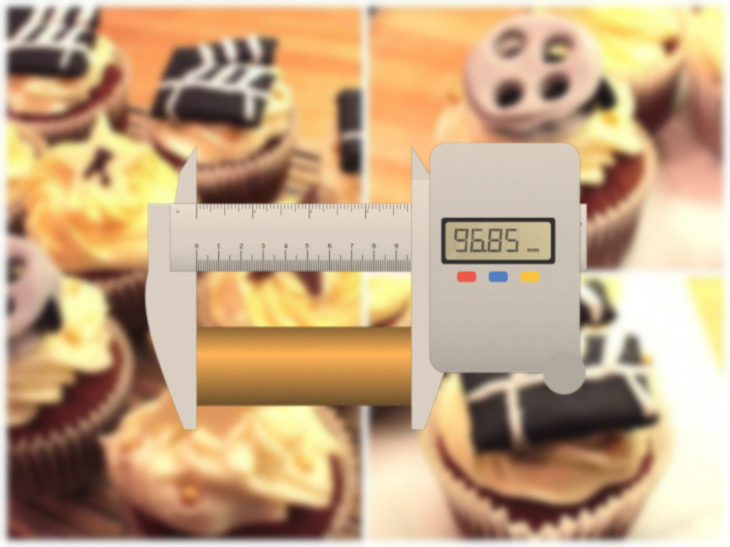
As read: 96.85
